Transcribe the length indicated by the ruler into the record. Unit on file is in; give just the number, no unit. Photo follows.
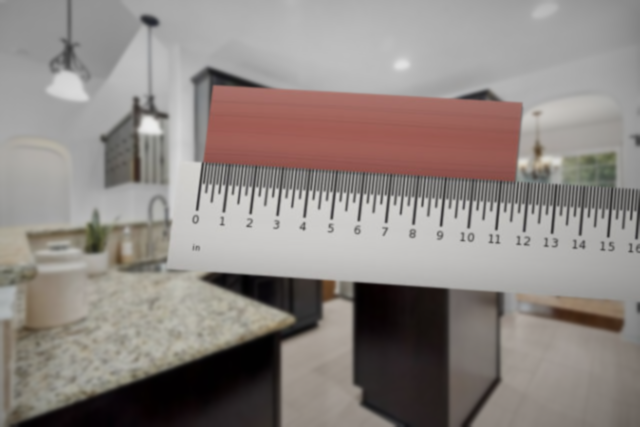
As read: 11.5
